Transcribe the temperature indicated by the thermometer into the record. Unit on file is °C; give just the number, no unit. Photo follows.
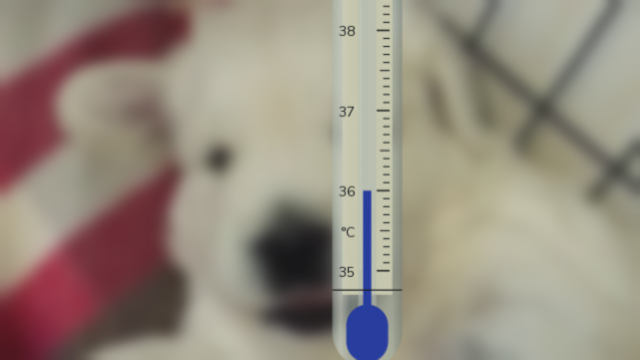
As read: 36
